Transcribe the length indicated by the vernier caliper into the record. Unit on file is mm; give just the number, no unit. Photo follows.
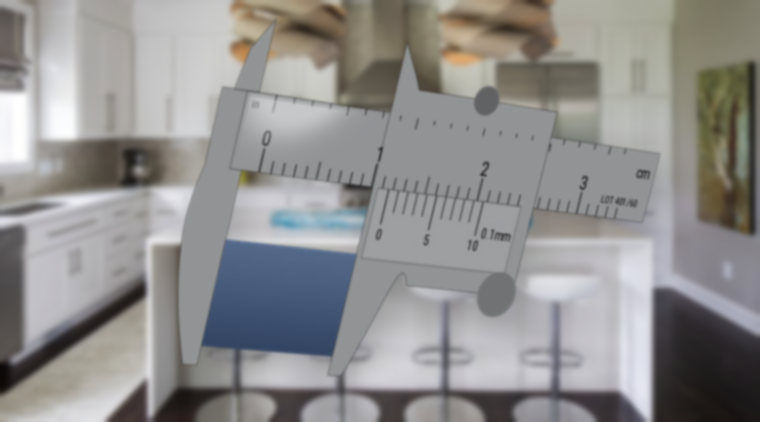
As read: 11.6
